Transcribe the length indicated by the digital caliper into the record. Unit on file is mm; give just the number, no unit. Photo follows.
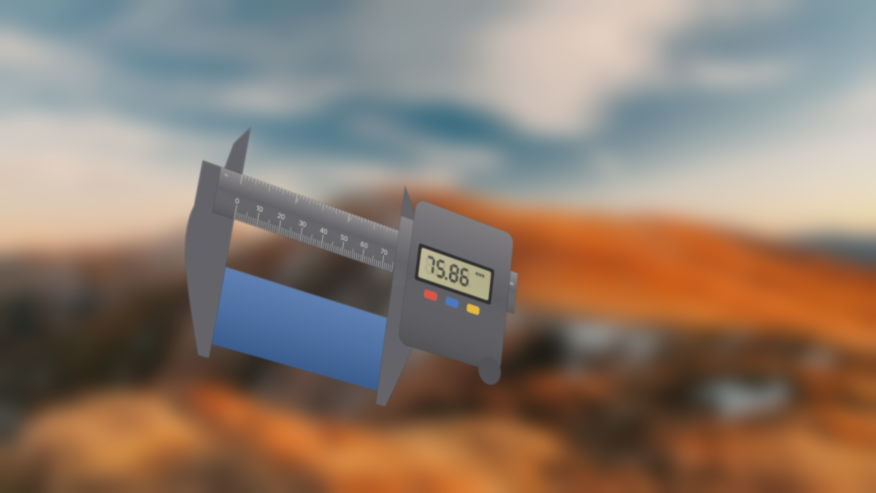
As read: 75.86
